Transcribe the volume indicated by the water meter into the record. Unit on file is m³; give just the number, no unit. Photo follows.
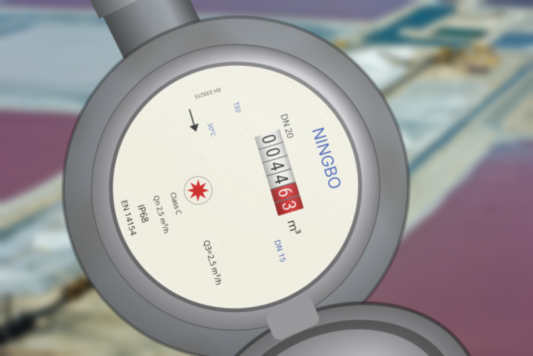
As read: 44.63
